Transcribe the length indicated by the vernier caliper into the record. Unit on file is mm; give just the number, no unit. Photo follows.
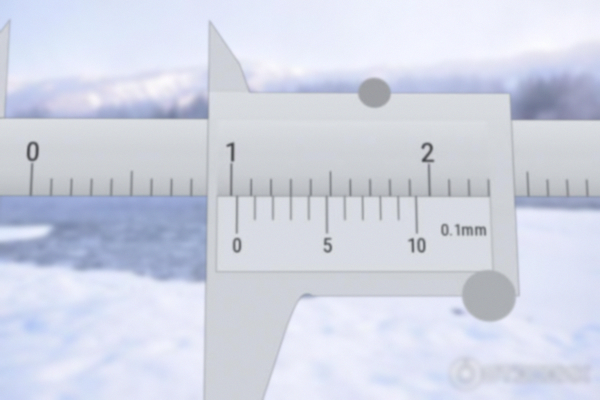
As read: 10.3
